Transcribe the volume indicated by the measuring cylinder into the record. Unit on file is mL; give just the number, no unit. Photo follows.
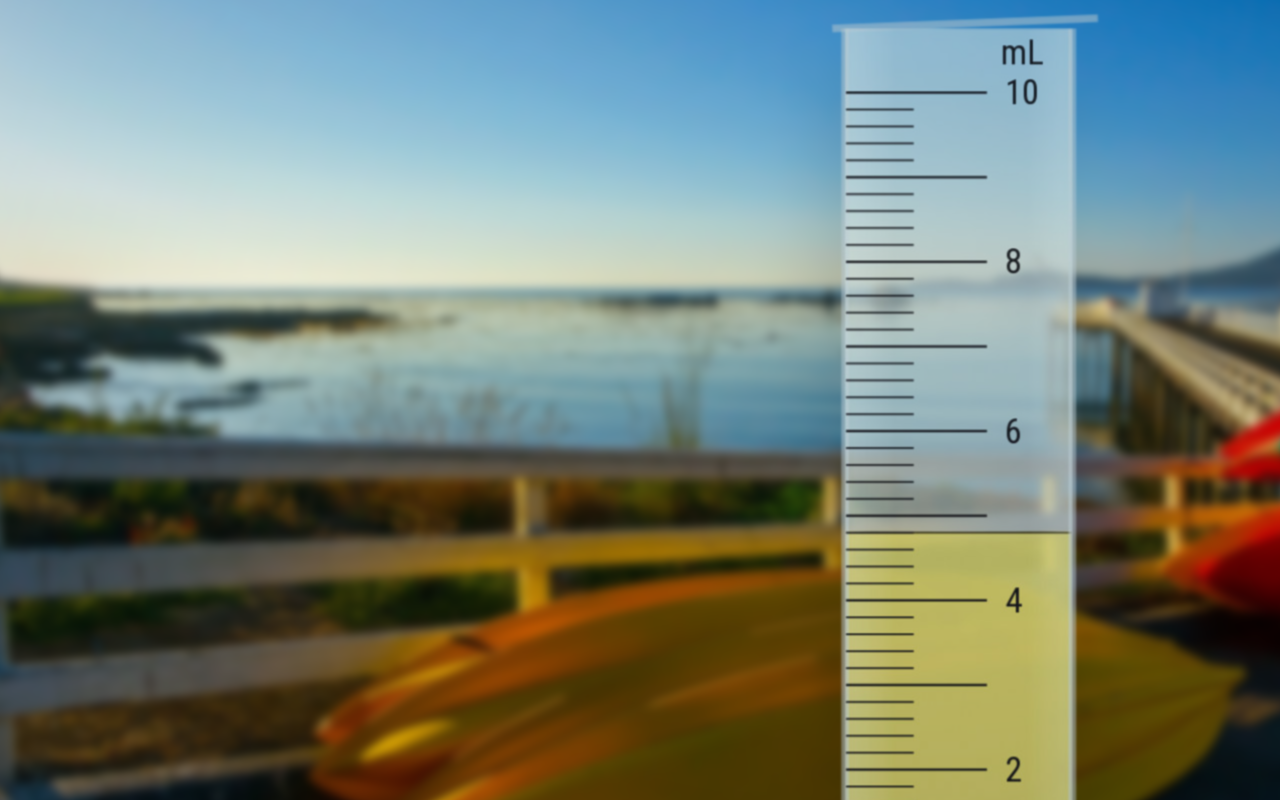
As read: 4.8
